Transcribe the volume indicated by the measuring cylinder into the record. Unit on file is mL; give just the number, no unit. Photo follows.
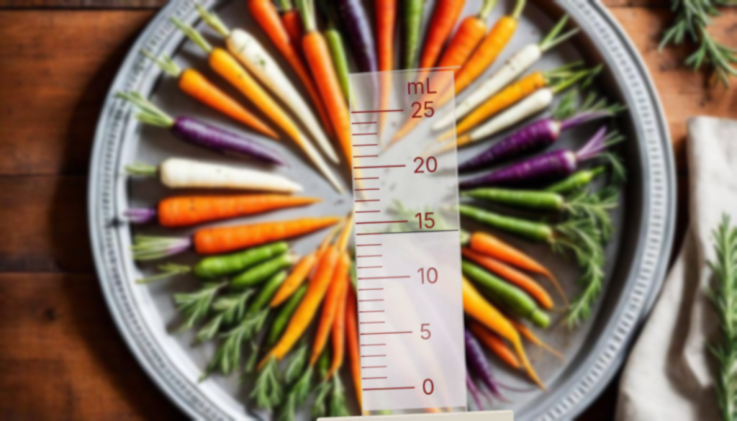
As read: 14
